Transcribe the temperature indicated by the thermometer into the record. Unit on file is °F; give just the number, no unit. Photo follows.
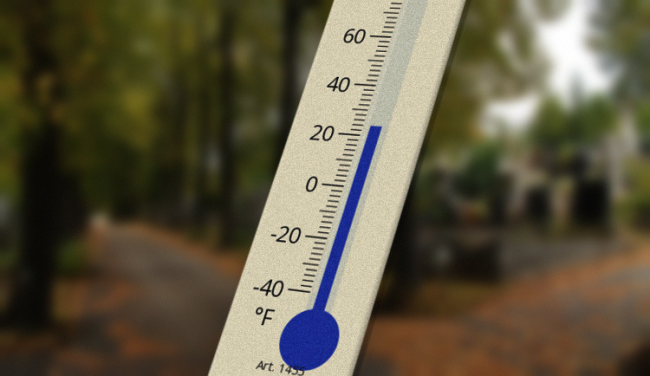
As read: 24
